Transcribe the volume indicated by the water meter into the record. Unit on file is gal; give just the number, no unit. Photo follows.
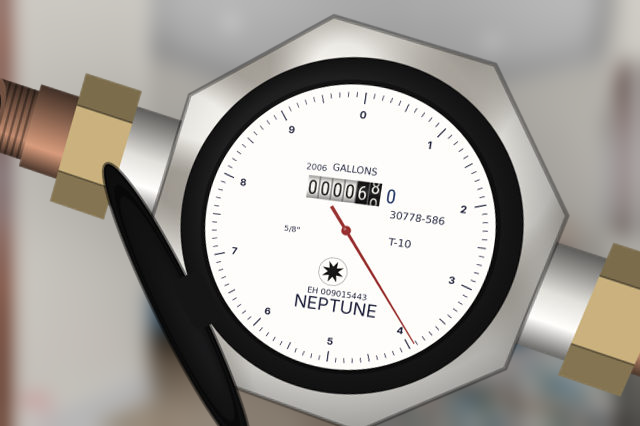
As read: 683.9
